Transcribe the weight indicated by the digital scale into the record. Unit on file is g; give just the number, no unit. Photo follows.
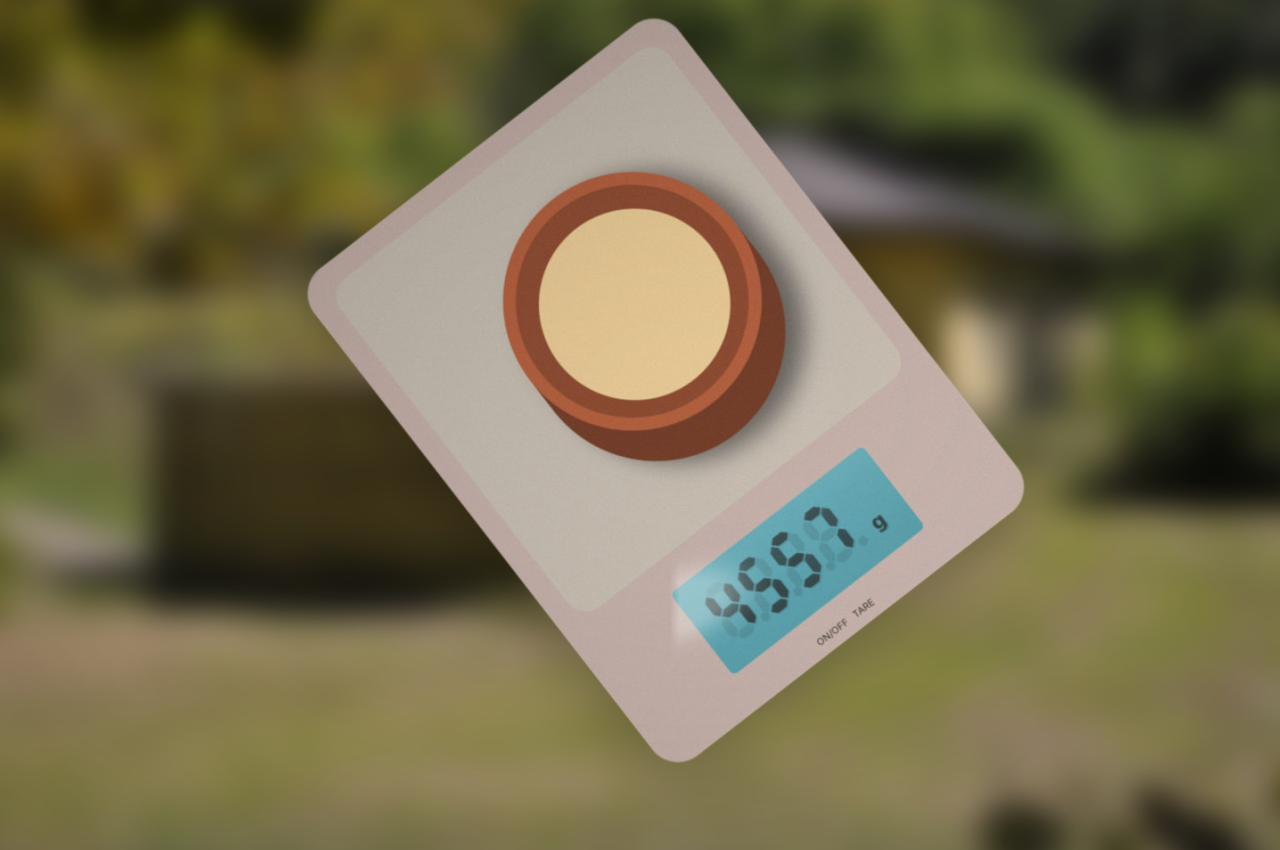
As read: 4557
